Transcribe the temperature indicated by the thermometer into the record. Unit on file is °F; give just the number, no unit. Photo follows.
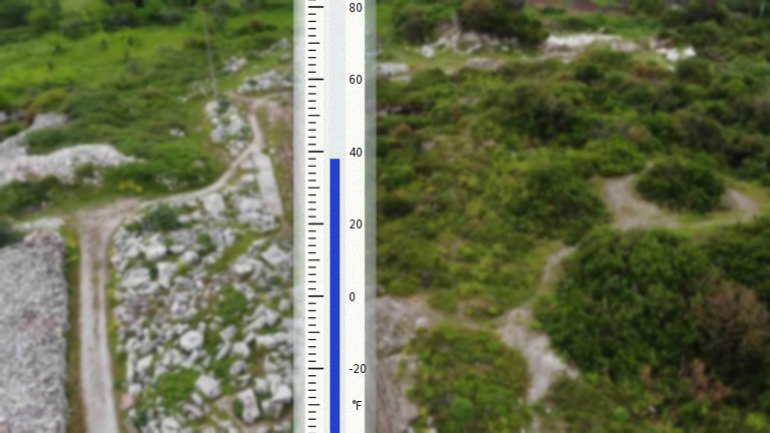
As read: 38
